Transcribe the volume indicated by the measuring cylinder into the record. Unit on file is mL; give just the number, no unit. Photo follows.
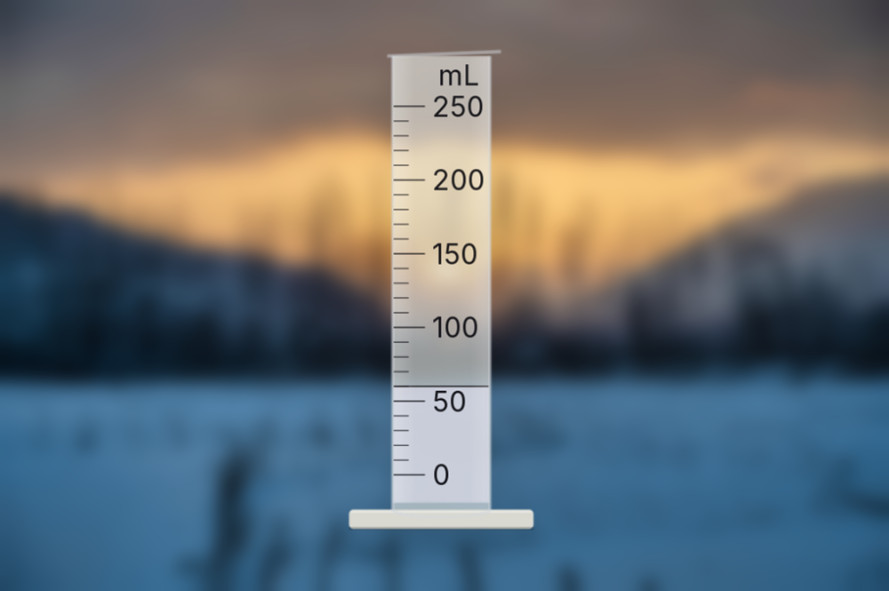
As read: 60
